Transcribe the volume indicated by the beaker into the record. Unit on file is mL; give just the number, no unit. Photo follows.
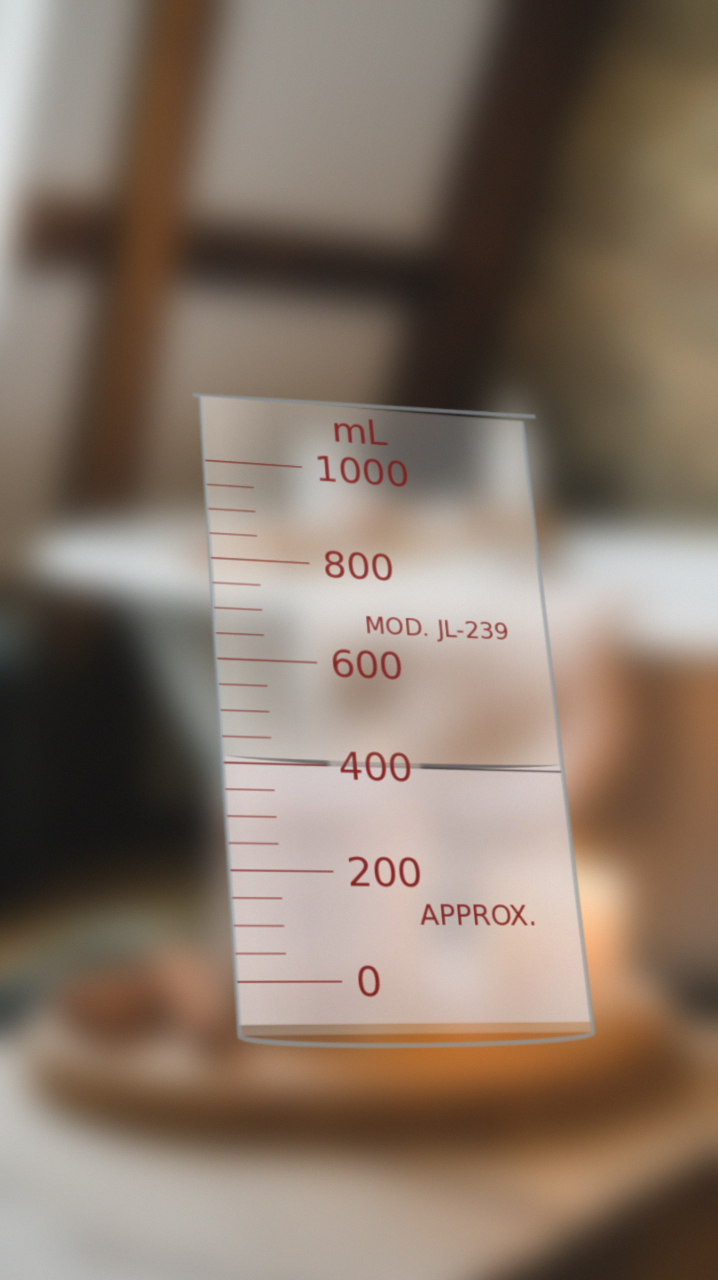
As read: 400
